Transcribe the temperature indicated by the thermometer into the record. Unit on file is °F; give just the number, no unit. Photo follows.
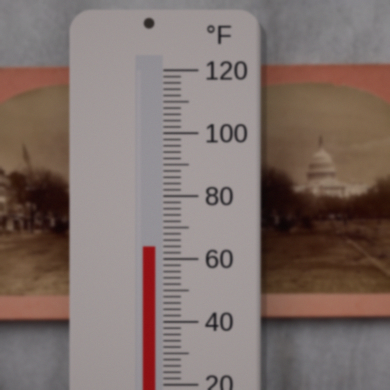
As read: 64
